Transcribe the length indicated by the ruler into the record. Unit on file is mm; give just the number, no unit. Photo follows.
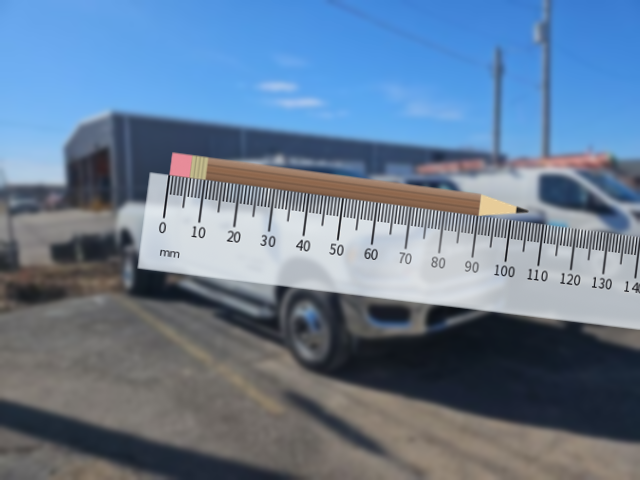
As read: 105
